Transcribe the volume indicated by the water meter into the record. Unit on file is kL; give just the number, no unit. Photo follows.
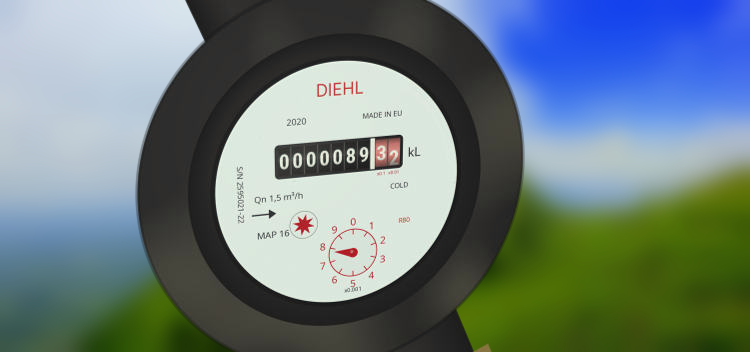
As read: 89.317
